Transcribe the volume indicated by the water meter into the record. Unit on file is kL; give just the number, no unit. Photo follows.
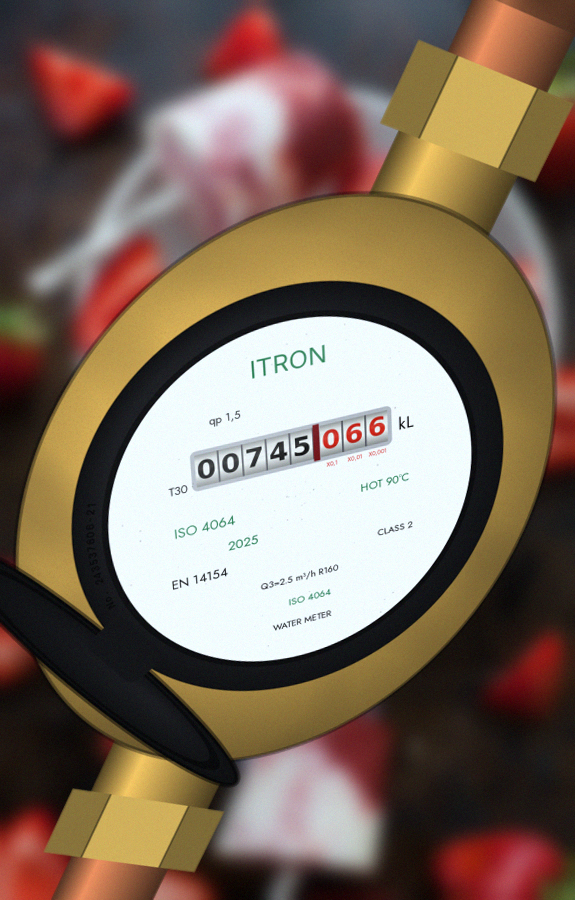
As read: 745.066
